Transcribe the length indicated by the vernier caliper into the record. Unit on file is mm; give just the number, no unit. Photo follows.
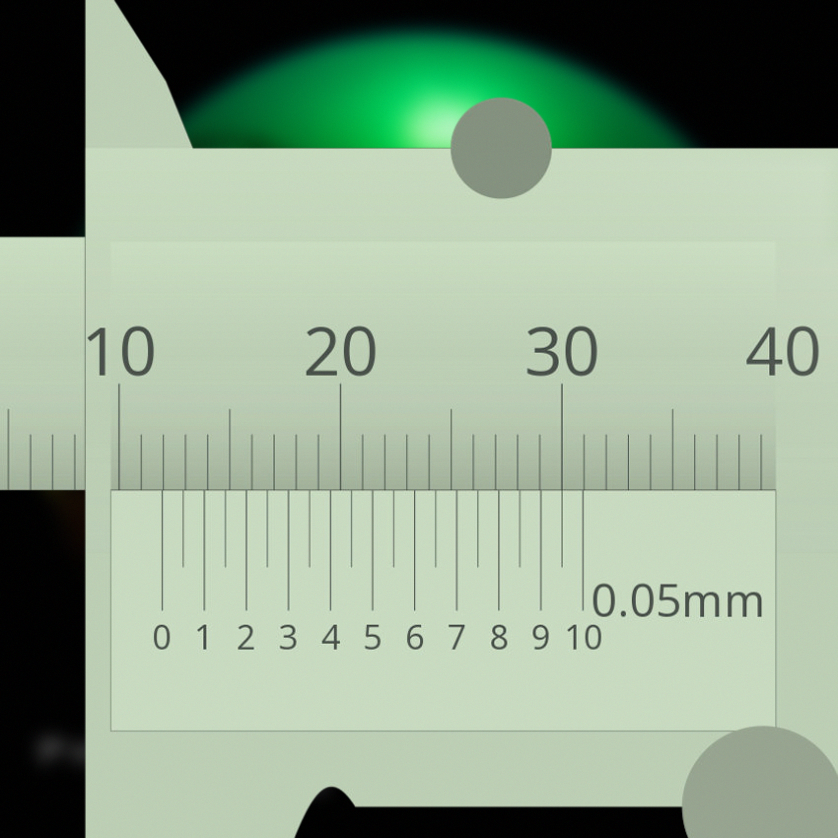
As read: 11.95
